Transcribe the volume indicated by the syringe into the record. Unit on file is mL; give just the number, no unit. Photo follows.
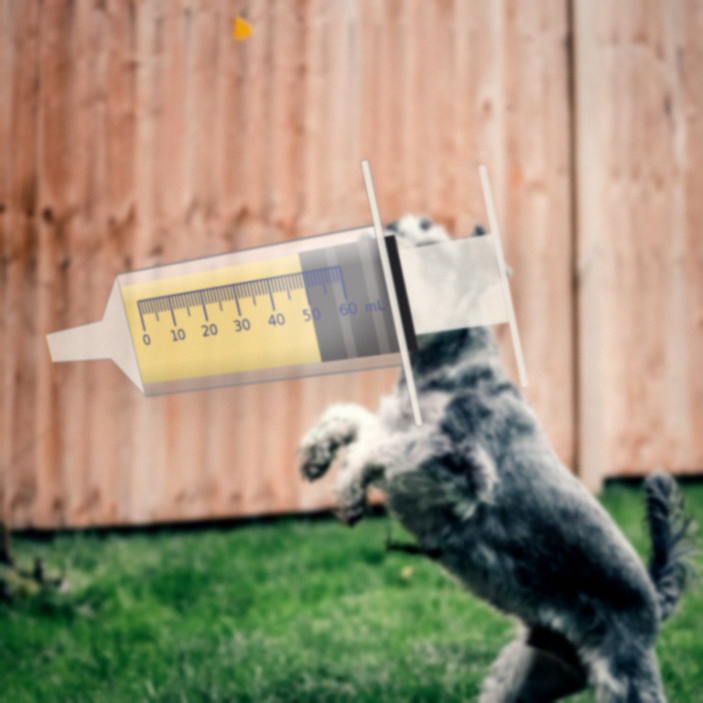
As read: 50
